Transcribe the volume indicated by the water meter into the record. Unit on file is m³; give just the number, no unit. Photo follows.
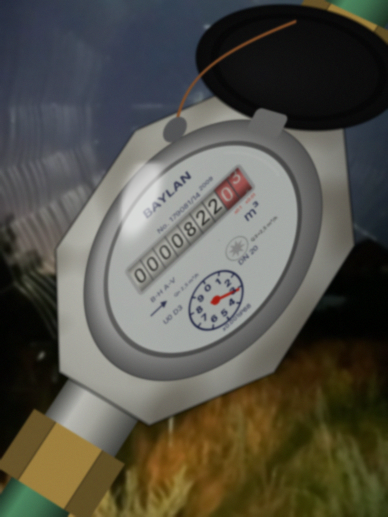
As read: 822.033
